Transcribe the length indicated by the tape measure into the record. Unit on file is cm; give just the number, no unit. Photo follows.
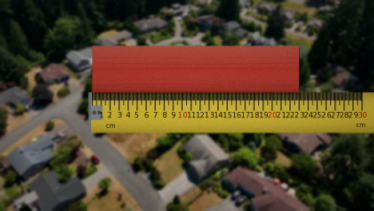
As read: 23
